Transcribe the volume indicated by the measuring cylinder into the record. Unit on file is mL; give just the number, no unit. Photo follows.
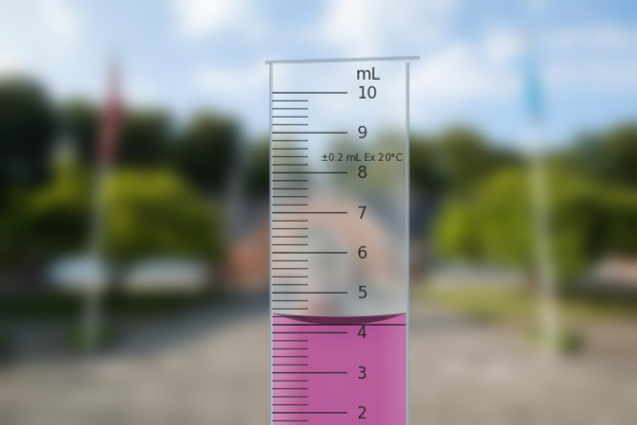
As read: 4.2
